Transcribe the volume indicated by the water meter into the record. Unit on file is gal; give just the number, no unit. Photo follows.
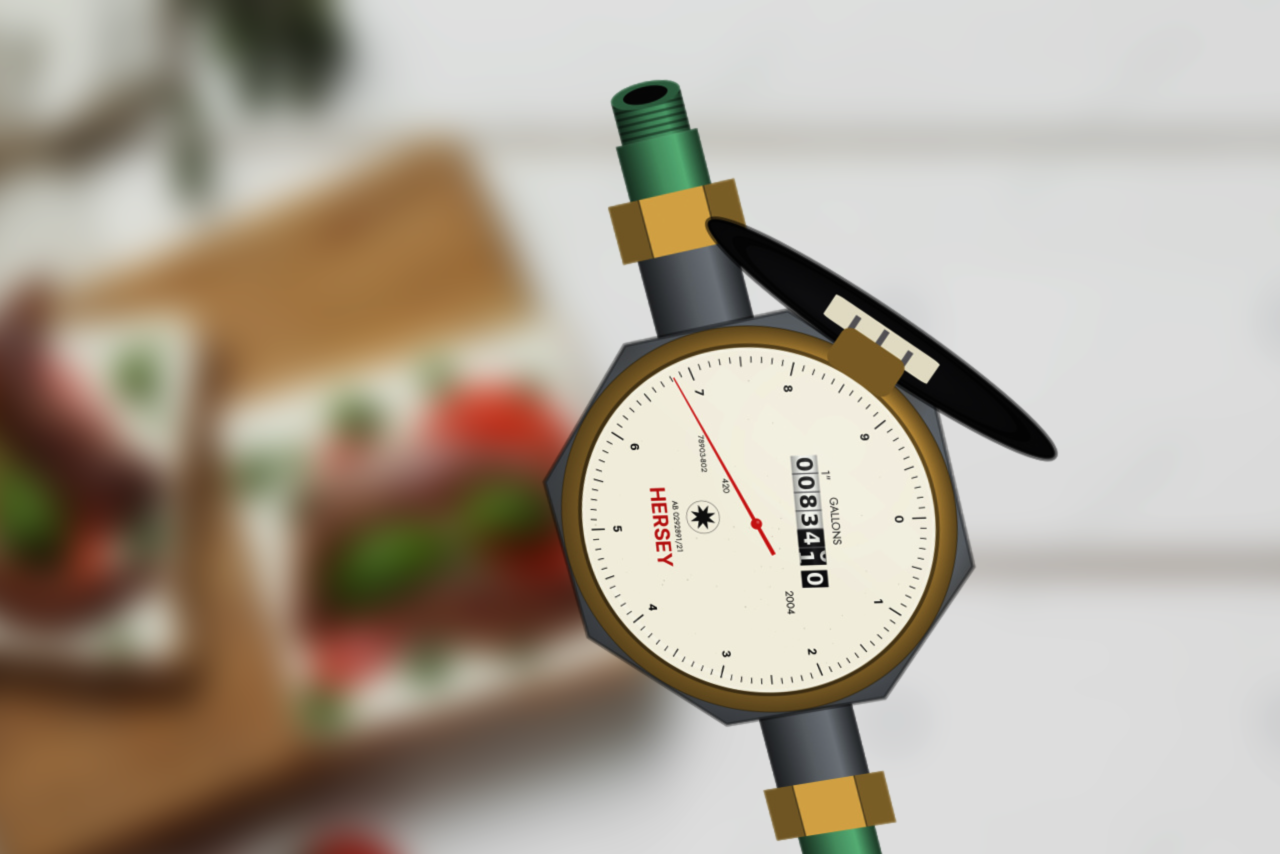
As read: 83406.8
